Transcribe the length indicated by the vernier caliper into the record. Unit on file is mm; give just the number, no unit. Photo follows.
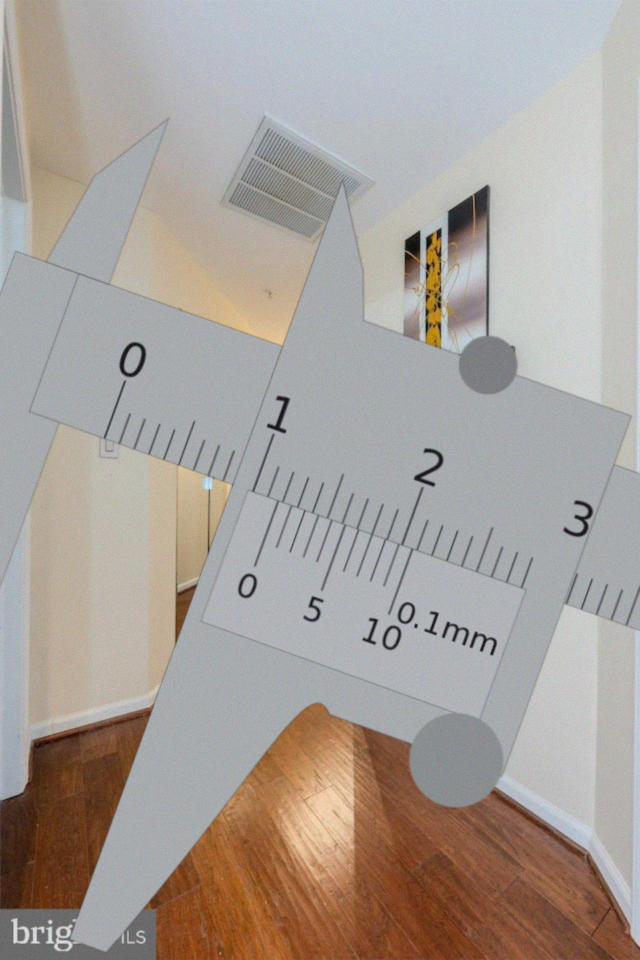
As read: 11.7
